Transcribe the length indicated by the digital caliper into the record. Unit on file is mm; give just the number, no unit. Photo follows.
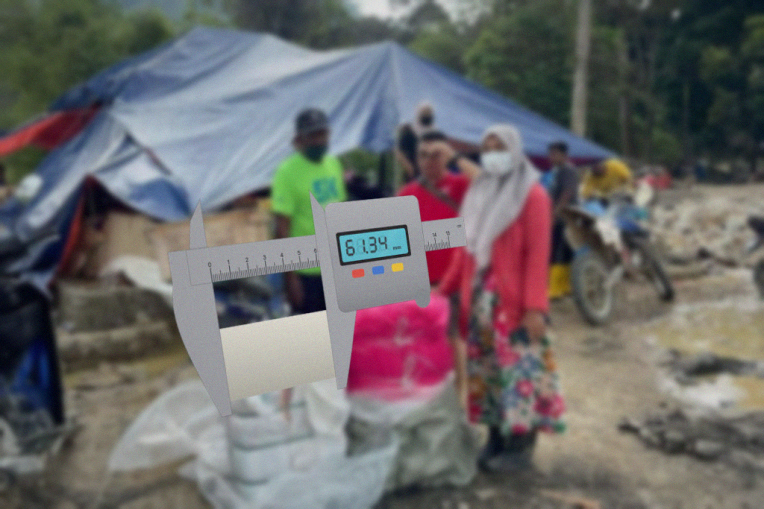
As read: 61.34
